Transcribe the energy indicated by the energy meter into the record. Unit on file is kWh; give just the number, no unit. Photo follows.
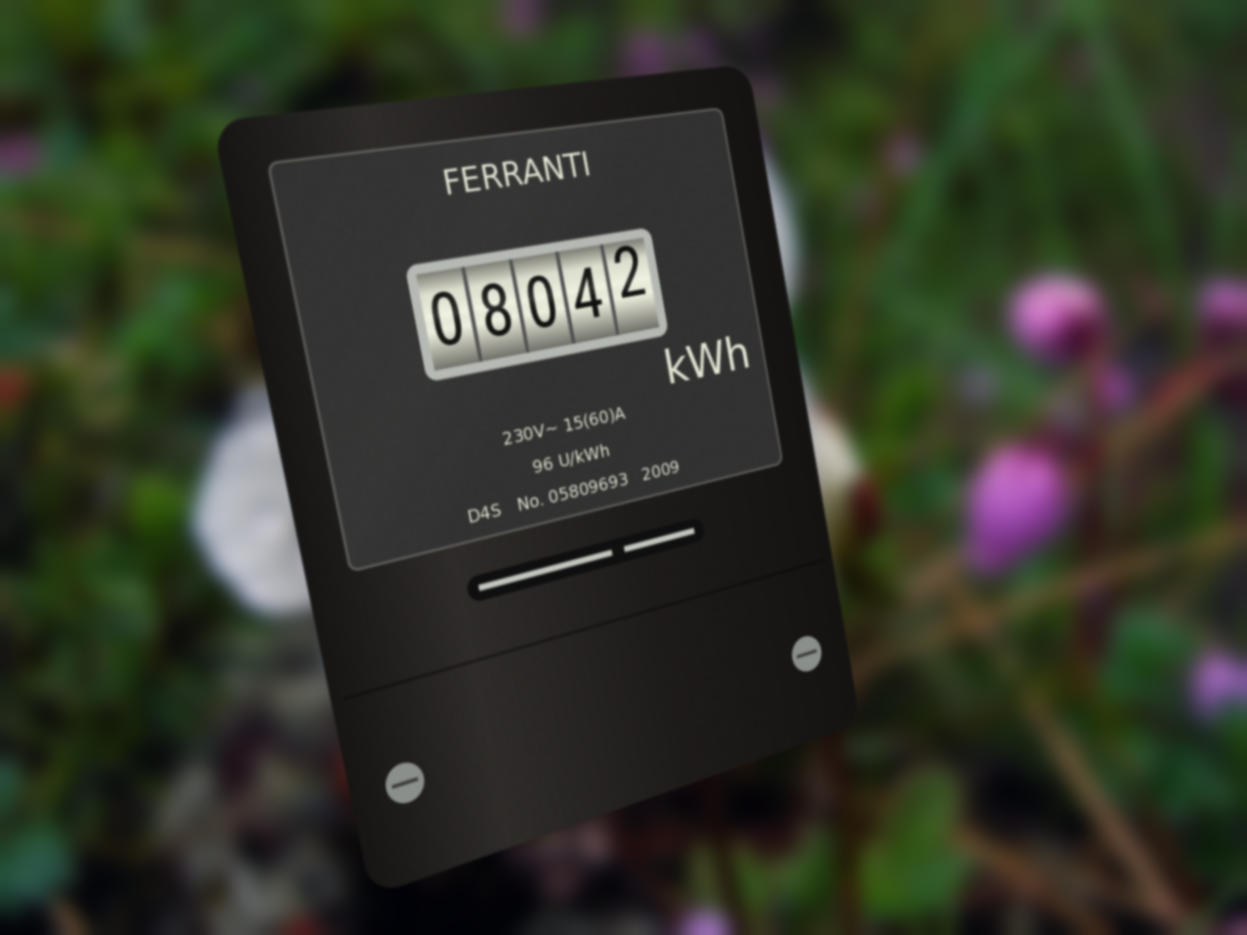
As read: 8042
